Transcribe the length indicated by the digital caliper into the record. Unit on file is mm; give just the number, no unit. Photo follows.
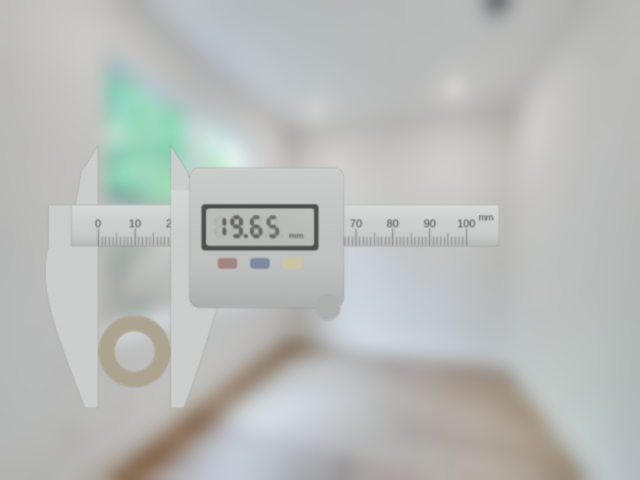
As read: 19.65
